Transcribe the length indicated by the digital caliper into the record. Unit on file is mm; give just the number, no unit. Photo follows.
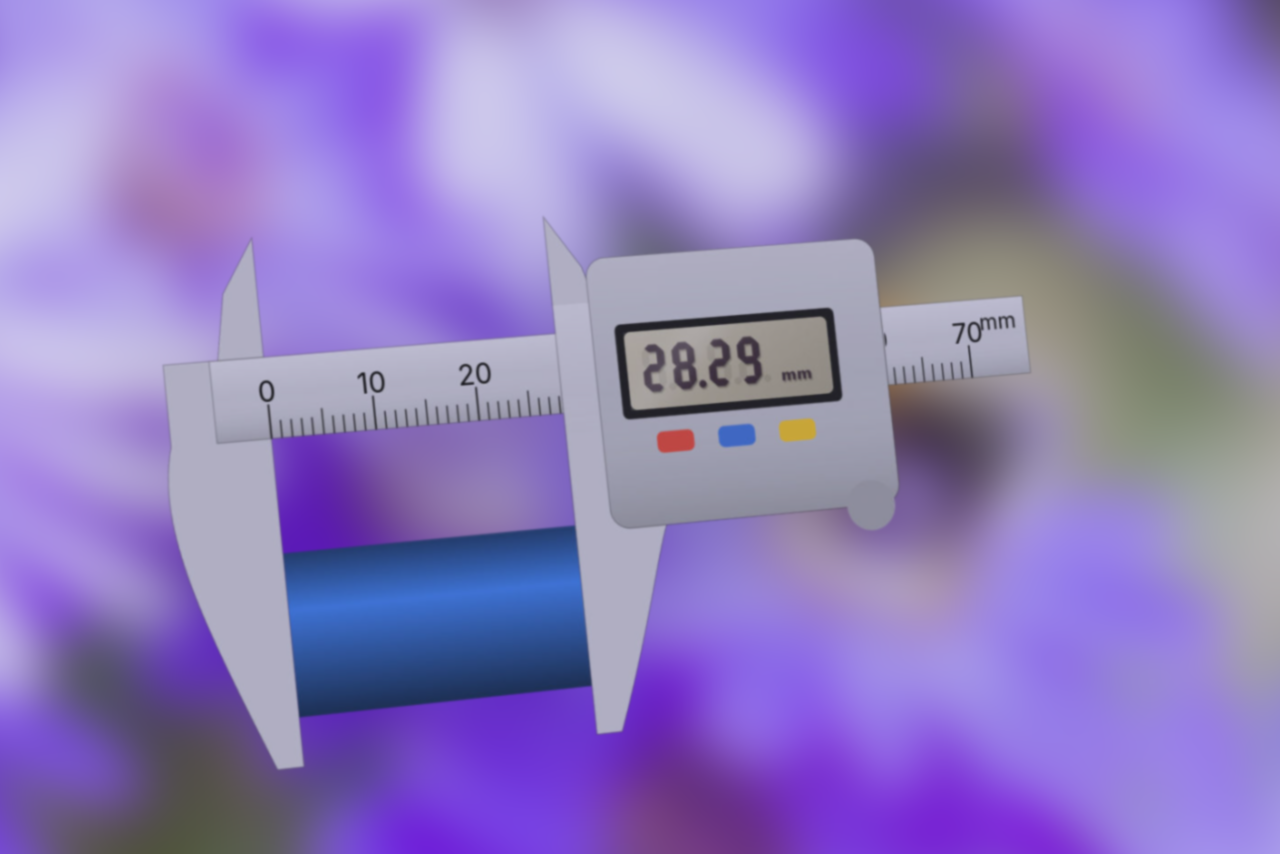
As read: 28.29
